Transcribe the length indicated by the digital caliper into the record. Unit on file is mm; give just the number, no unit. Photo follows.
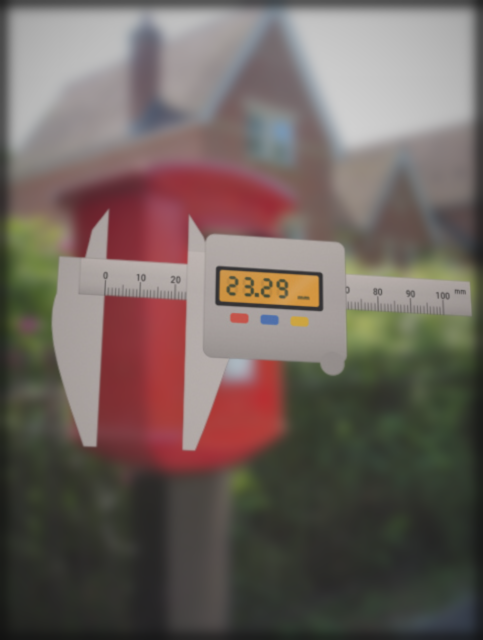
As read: 23.29
